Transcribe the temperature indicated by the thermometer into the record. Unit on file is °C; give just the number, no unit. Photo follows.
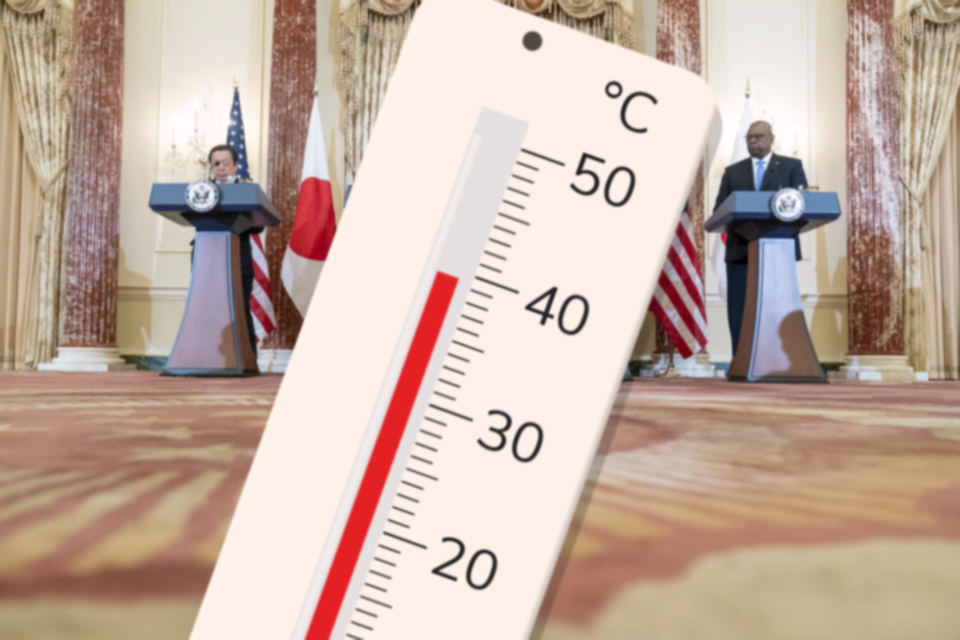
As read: 39.5
